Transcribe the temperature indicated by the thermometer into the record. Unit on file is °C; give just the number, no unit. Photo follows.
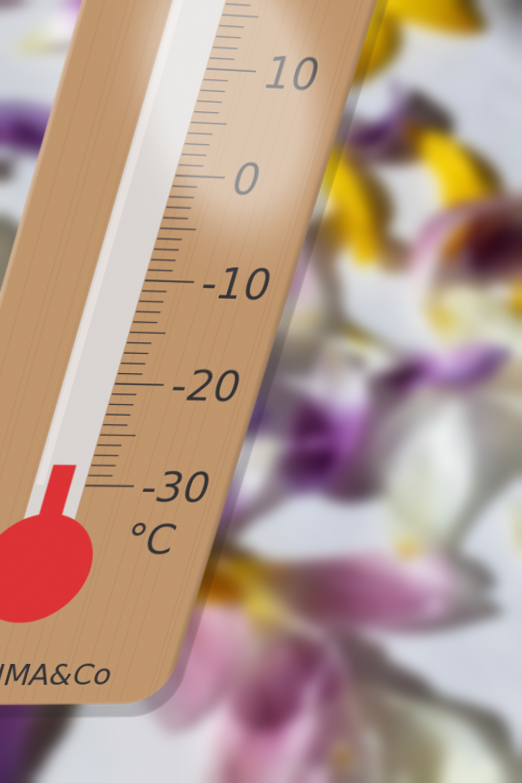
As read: -28
